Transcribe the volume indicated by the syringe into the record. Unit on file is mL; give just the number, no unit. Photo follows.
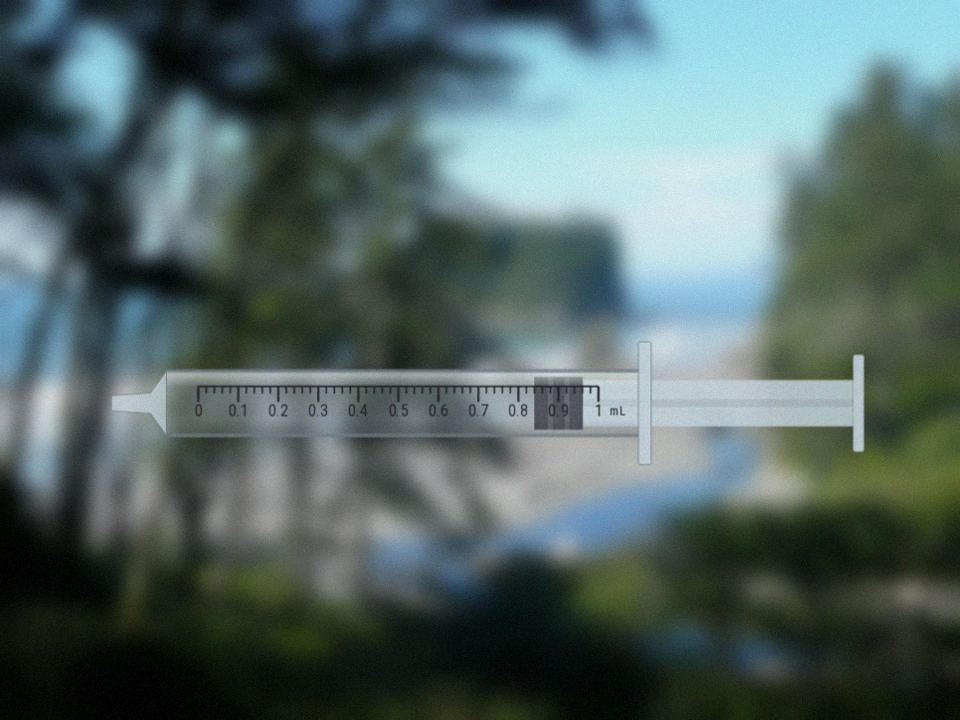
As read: 0.84
